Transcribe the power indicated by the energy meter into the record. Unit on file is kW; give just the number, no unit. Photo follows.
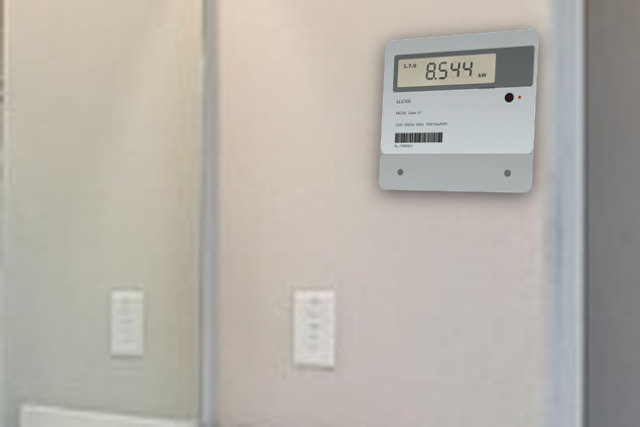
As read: 8.544
